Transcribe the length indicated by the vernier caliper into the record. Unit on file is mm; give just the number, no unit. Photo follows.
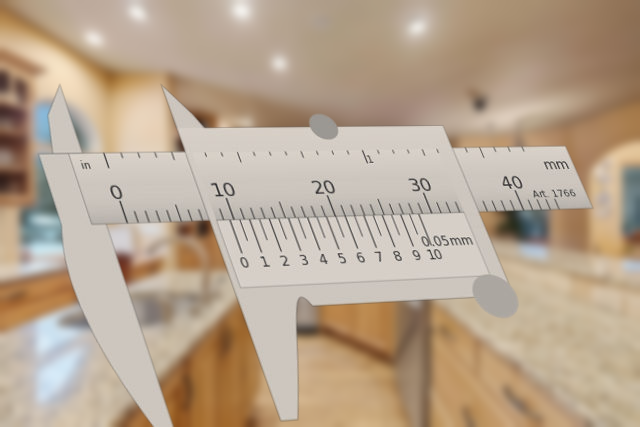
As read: 9.6
